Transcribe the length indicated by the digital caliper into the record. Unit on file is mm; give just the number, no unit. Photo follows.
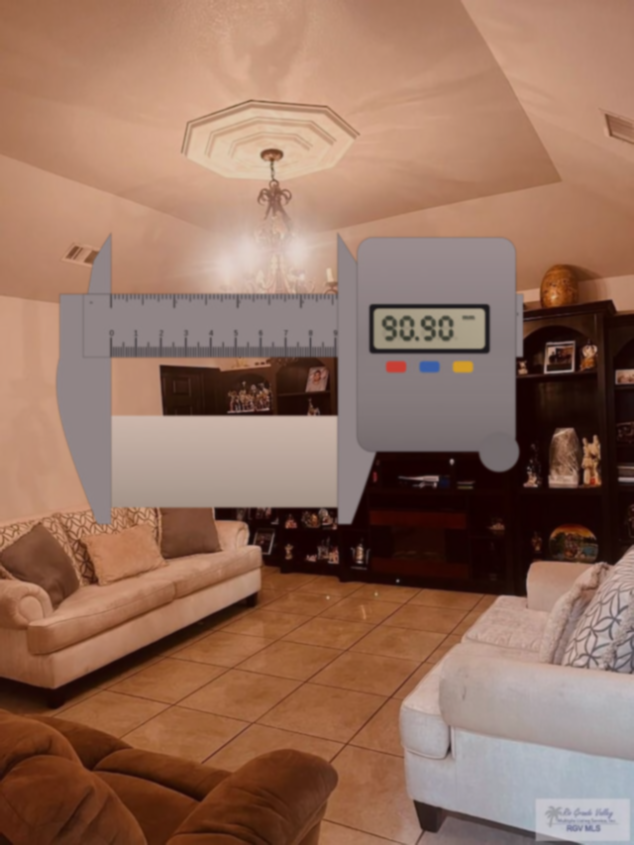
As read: 90.90
